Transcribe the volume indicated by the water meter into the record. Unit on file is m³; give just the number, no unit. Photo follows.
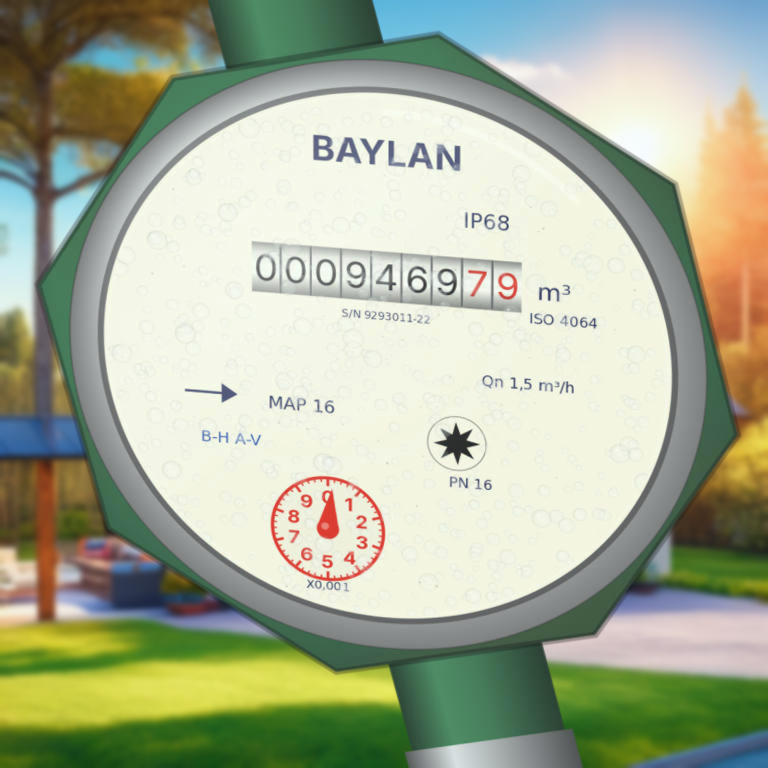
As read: 9469.790
